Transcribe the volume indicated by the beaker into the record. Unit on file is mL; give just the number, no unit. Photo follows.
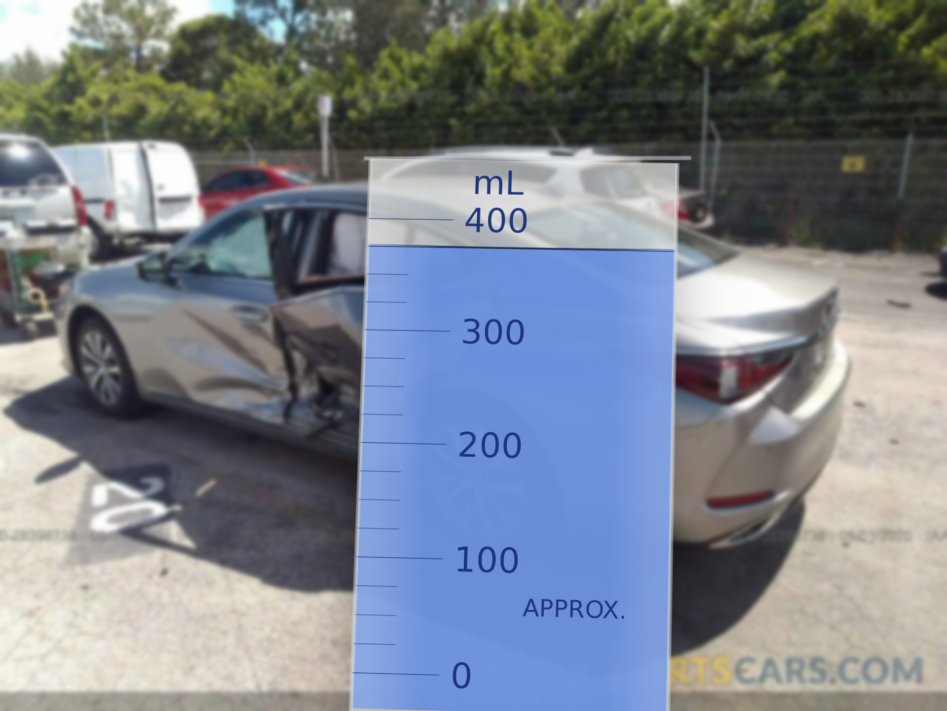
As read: 375
